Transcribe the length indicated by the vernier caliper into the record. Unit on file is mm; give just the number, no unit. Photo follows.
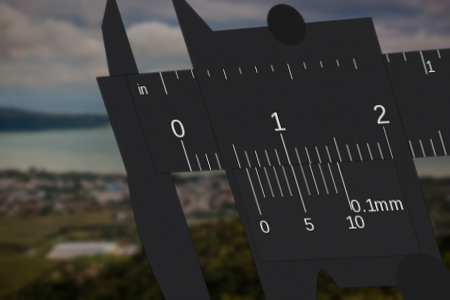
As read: 5.6
